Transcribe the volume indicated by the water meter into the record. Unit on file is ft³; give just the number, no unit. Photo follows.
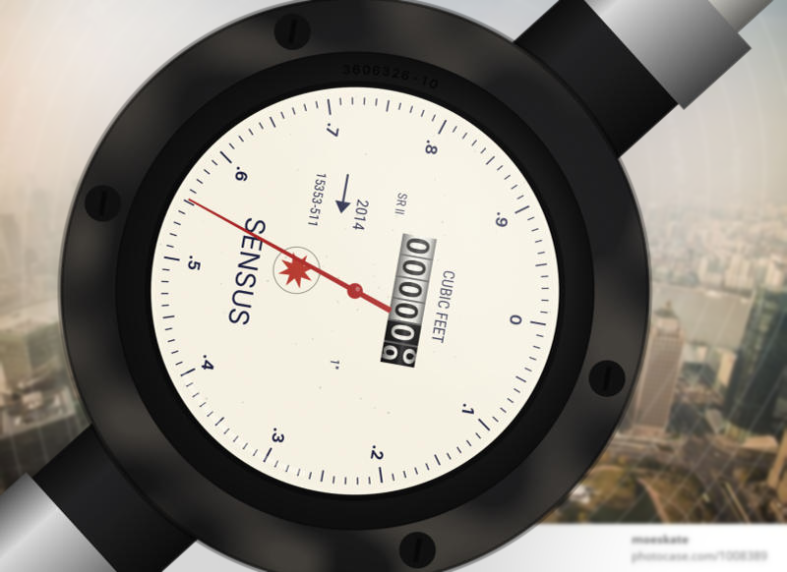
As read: 8.55
